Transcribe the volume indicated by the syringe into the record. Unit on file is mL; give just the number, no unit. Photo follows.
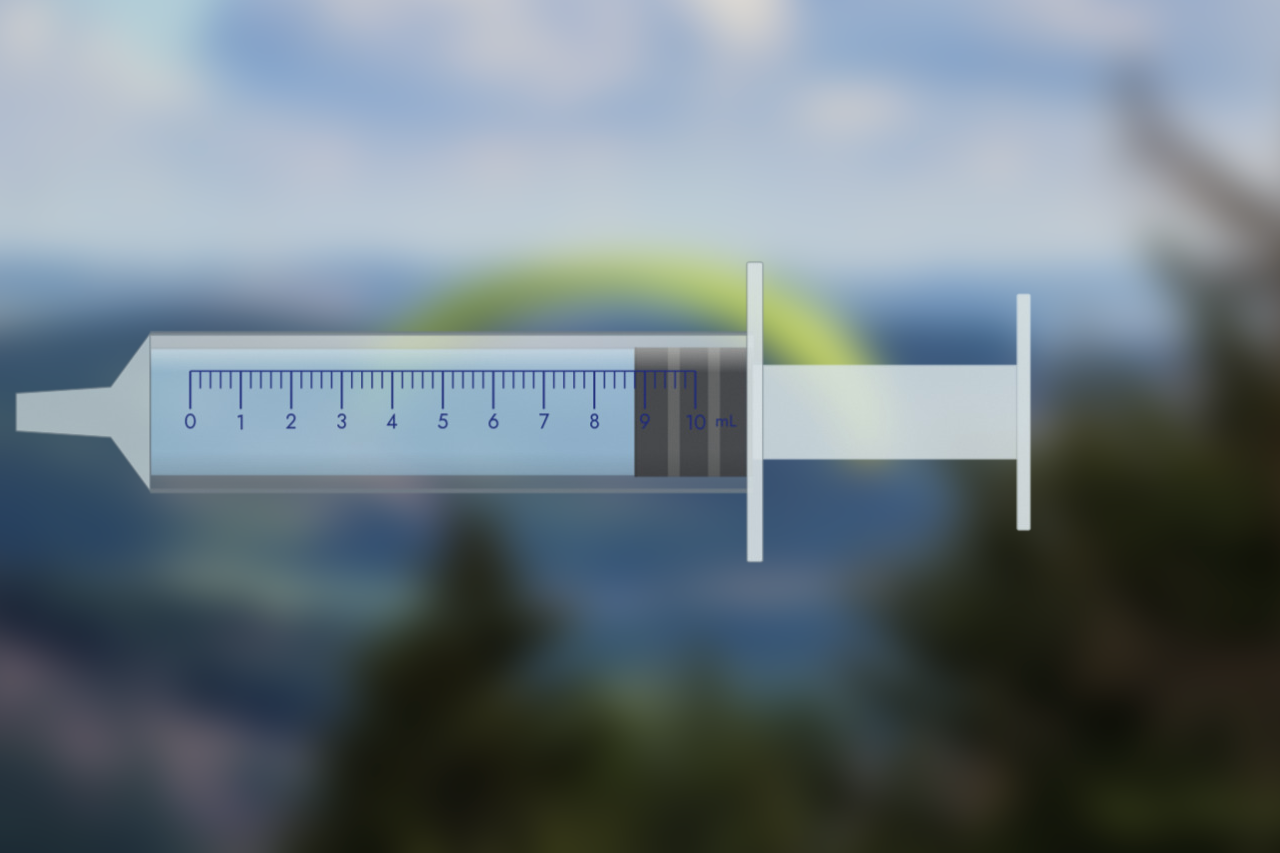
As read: 8.8
